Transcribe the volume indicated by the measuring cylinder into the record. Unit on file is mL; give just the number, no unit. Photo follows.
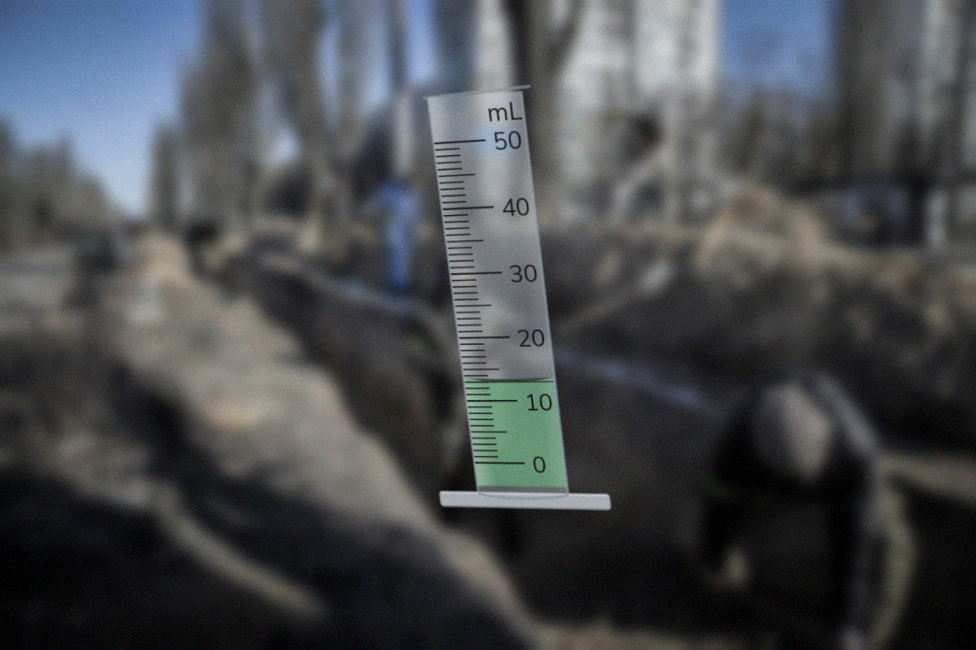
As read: 13
